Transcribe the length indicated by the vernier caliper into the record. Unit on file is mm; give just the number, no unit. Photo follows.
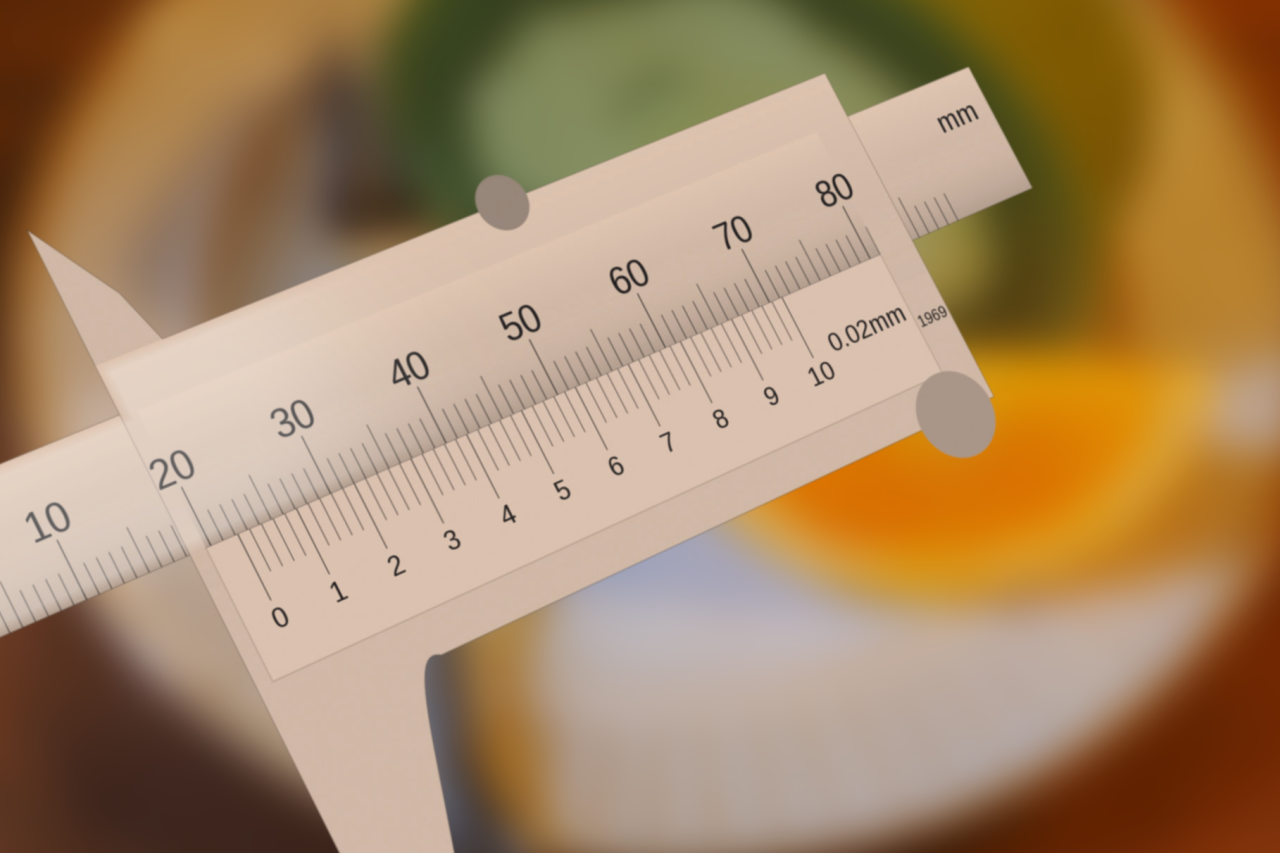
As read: 22.2
